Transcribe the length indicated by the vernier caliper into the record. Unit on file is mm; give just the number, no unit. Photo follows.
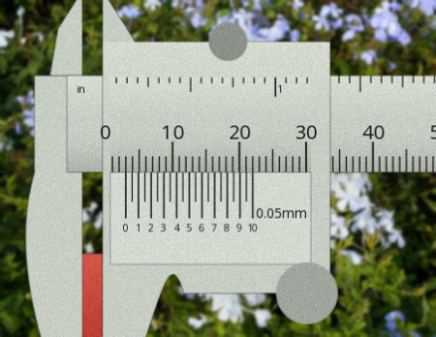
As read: 3.0
